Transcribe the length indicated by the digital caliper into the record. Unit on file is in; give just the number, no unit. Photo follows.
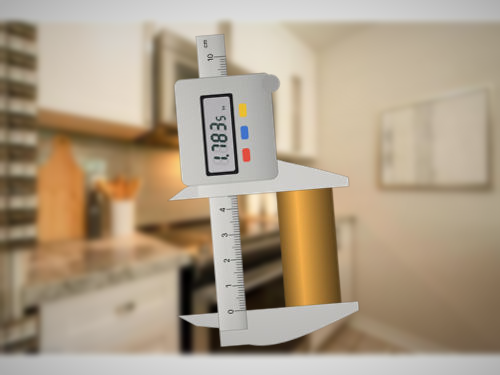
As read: 1.7835
